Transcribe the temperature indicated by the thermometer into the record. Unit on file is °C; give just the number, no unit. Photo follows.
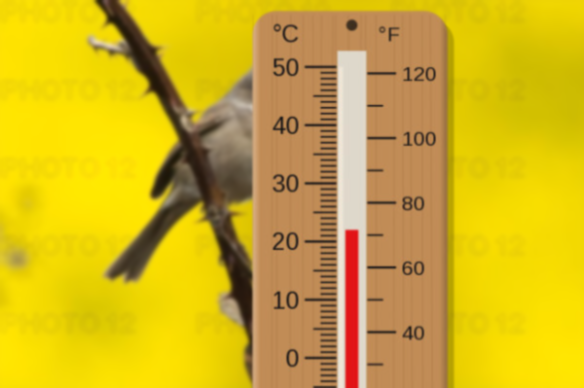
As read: 22
